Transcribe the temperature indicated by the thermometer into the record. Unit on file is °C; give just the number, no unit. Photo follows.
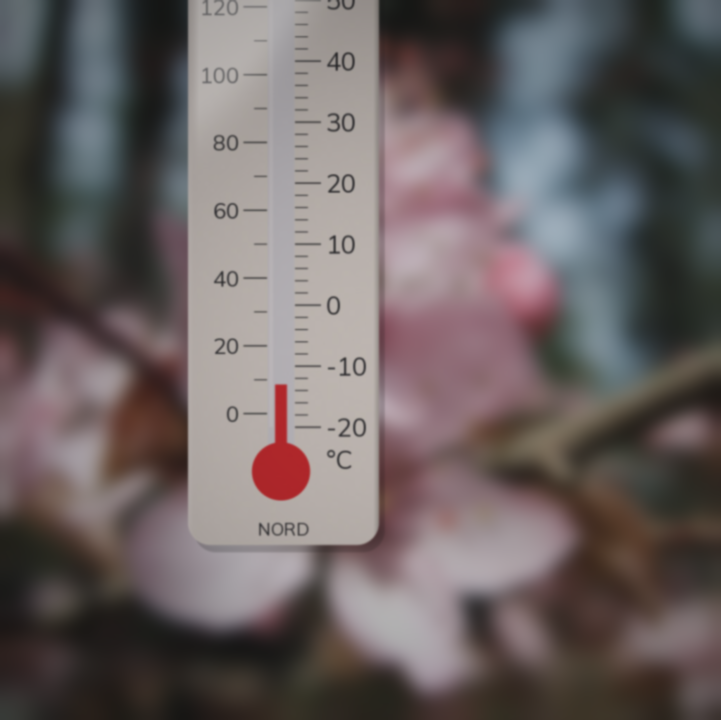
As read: -13
